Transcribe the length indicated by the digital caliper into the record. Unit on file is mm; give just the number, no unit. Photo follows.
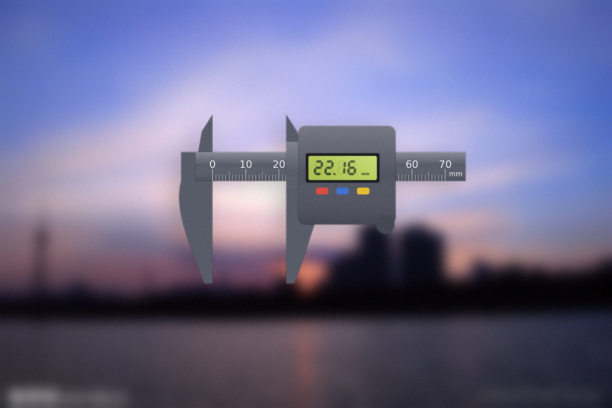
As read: 22.16
